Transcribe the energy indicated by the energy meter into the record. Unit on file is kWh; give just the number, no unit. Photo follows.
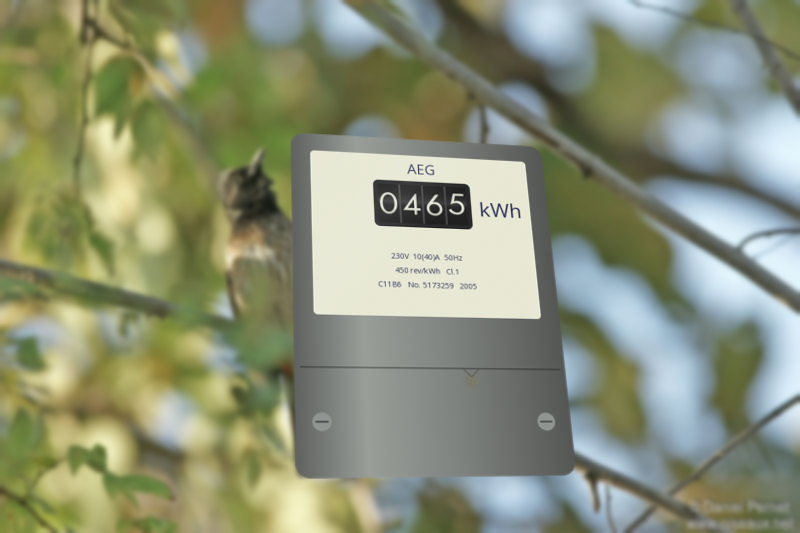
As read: 465
